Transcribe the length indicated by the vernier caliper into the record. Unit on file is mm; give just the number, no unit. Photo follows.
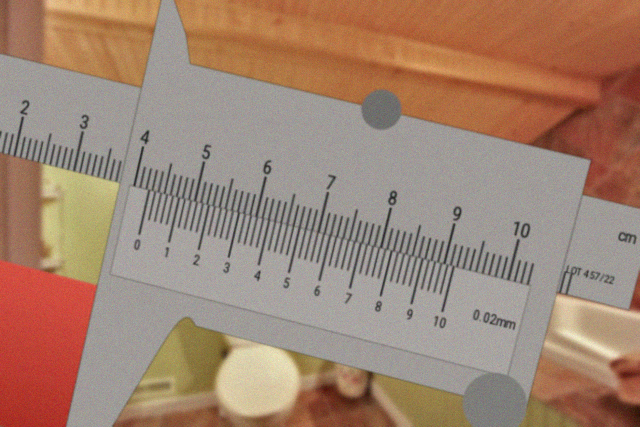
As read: 42.5
